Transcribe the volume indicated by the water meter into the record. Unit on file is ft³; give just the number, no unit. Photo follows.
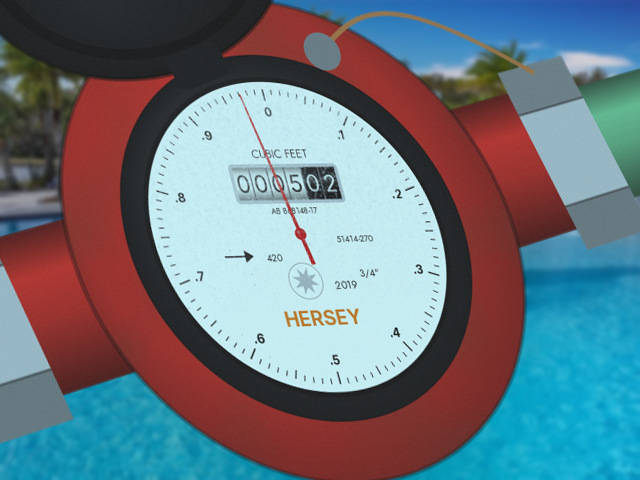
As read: 501.97
